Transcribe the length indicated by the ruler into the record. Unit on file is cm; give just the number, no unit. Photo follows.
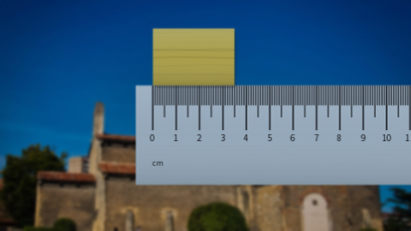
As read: 3.5
